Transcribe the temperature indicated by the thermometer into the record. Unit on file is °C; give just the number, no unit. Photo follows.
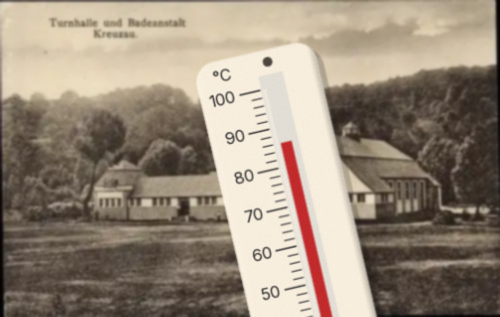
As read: 86
